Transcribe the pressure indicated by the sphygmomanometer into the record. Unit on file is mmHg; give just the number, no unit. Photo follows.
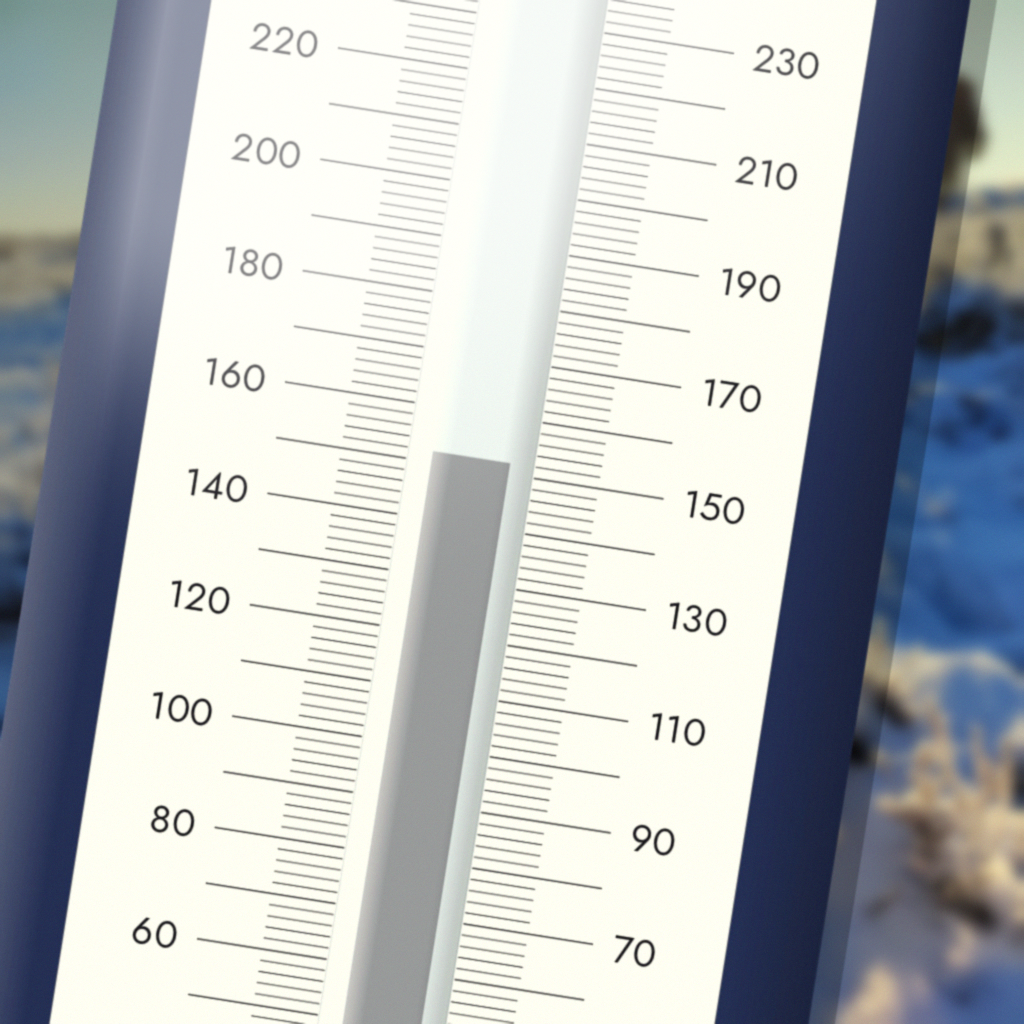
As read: 152
